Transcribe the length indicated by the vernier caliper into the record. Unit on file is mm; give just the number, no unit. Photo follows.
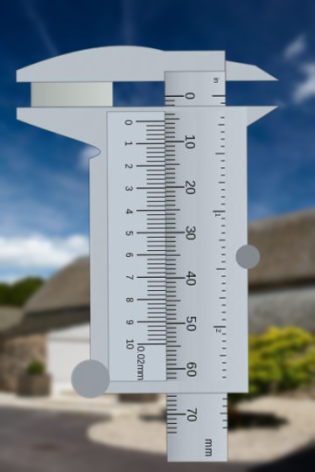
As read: 5.5
